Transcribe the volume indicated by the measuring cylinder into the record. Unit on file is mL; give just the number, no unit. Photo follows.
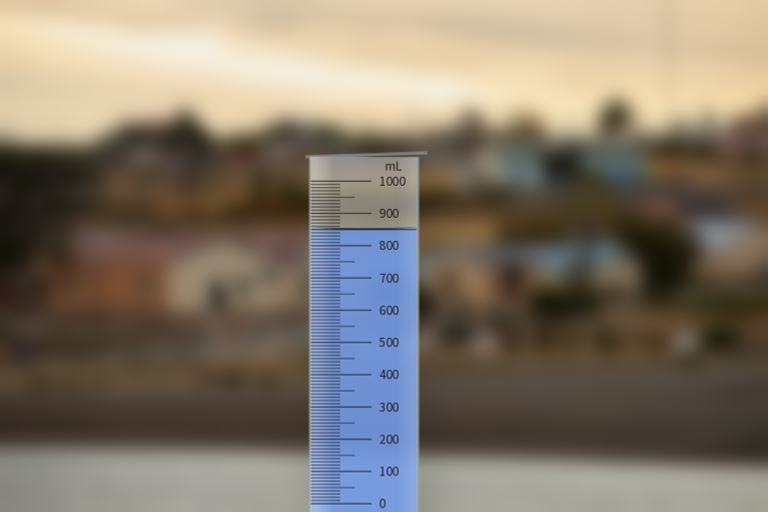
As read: 850
